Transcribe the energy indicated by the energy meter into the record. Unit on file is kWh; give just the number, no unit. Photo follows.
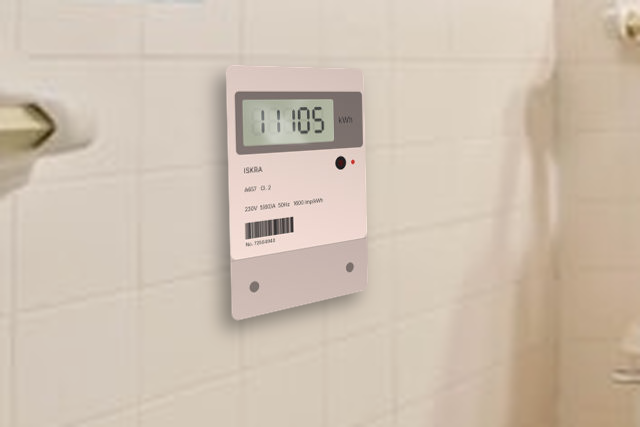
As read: 11105
